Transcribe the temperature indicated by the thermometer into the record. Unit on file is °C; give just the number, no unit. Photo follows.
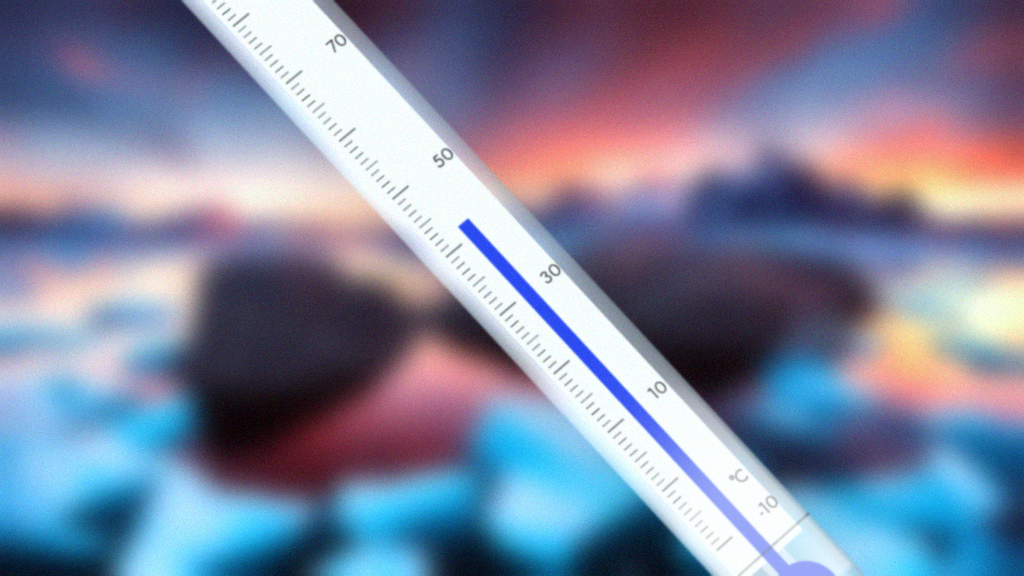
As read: 42
